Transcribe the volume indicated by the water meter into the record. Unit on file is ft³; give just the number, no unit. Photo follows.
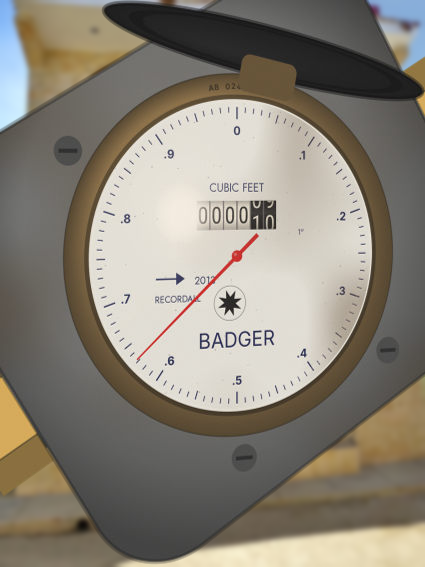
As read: 9.63
